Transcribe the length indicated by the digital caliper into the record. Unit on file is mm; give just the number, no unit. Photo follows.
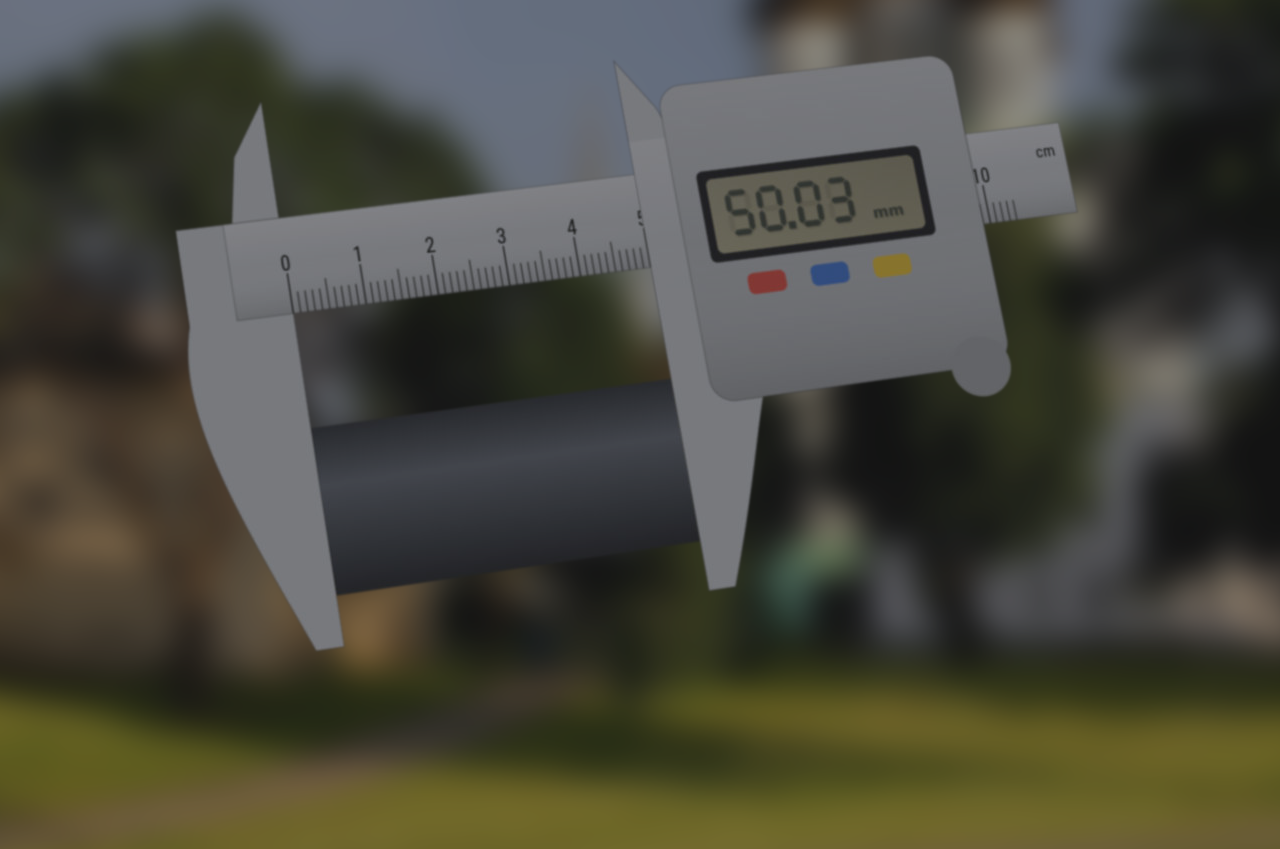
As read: 50.03
